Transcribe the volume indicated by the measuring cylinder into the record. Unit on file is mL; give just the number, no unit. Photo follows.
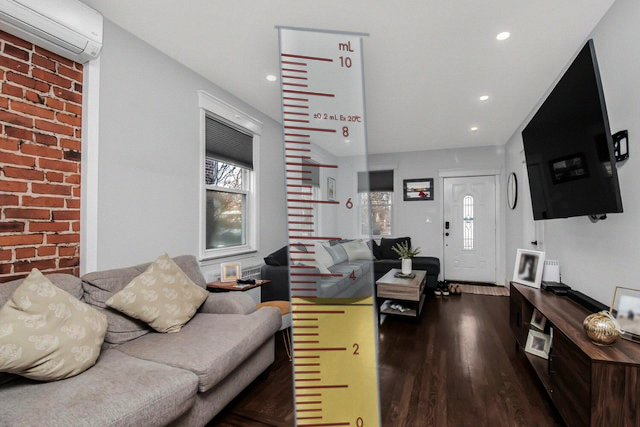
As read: 3.2
